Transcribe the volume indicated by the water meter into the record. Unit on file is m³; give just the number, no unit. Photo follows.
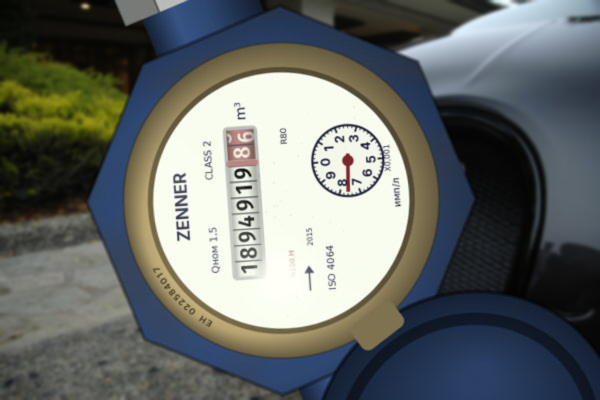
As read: 1894919.857
